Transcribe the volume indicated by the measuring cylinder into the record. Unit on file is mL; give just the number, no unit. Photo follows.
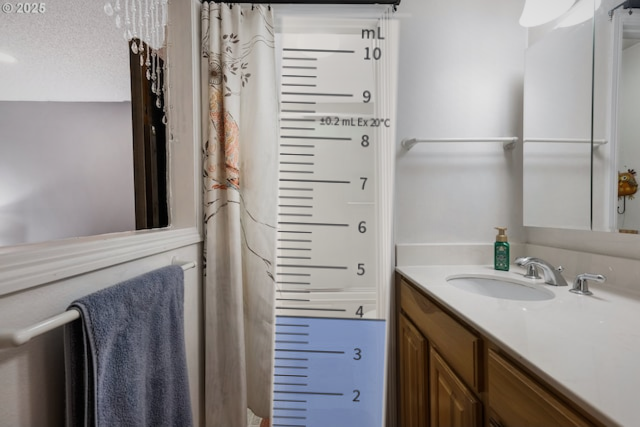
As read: 3.8
